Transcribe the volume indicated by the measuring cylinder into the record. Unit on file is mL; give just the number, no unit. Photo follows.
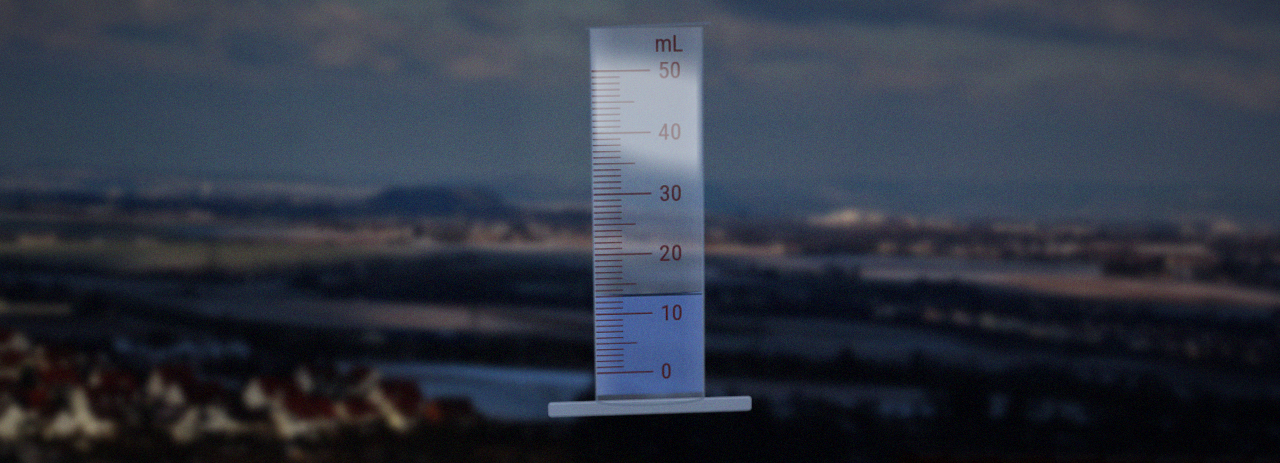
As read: 13
